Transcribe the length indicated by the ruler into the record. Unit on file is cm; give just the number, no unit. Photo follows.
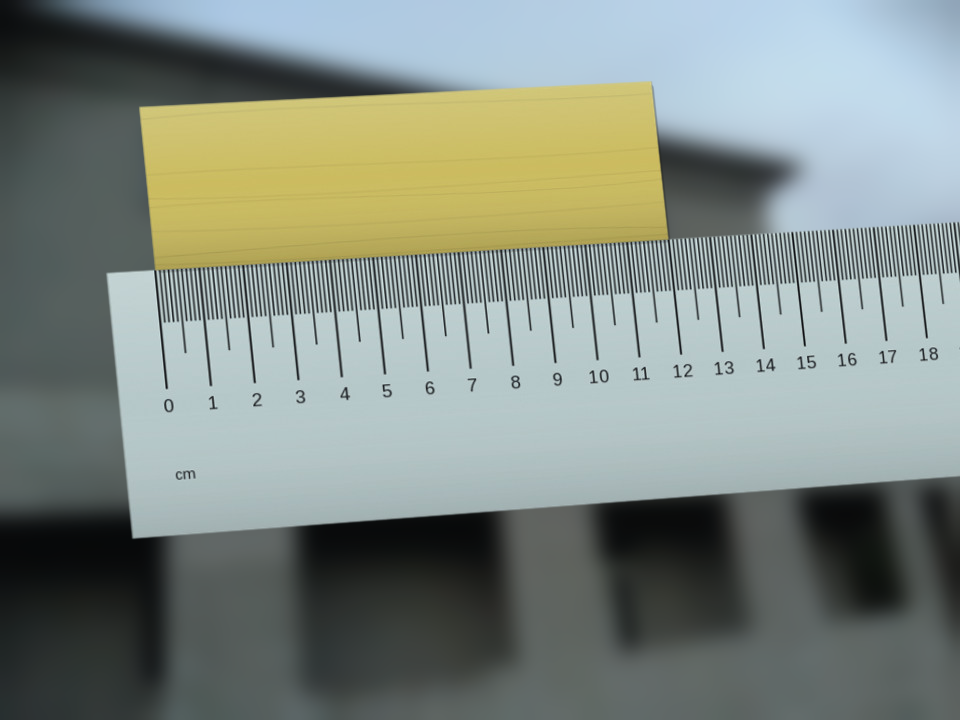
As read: 12
